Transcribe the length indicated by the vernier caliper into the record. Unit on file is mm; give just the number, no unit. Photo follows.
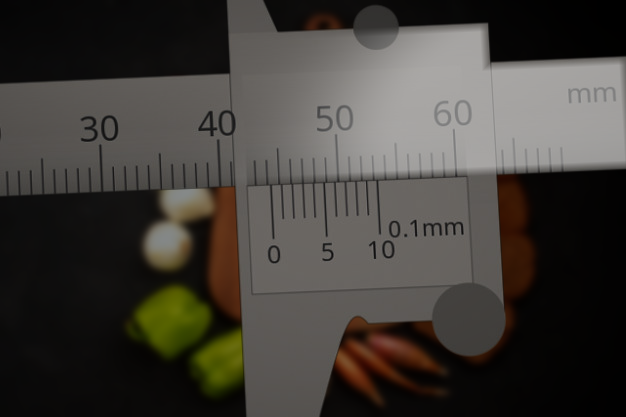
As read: 44.3
